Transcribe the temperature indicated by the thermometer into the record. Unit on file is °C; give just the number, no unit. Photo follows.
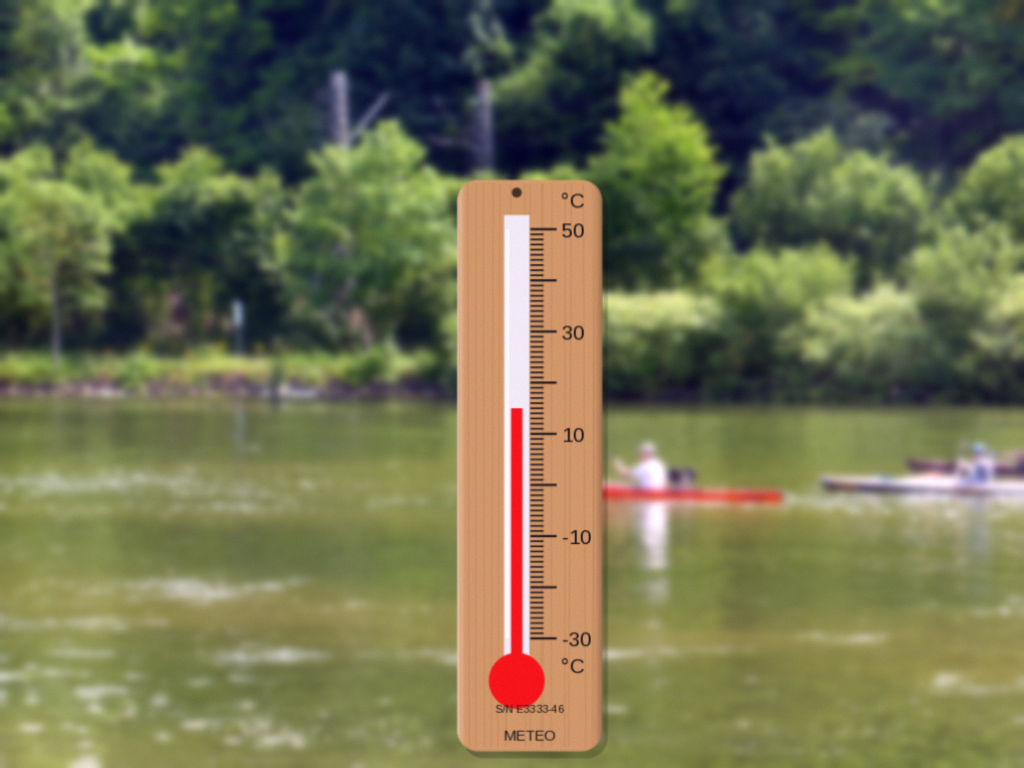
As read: 15
